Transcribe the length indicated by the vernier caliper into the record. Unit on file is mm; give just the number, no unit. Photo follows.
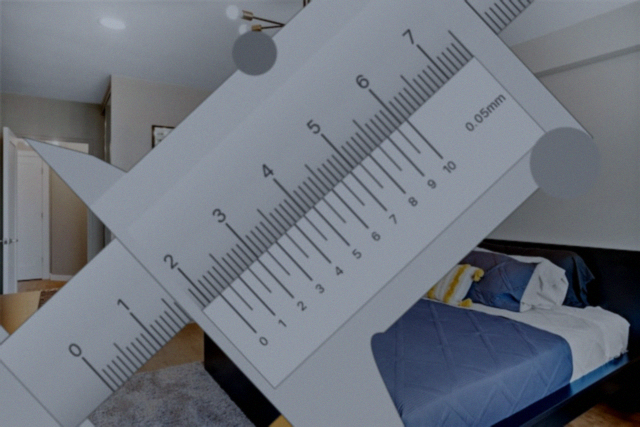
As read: 22.0
